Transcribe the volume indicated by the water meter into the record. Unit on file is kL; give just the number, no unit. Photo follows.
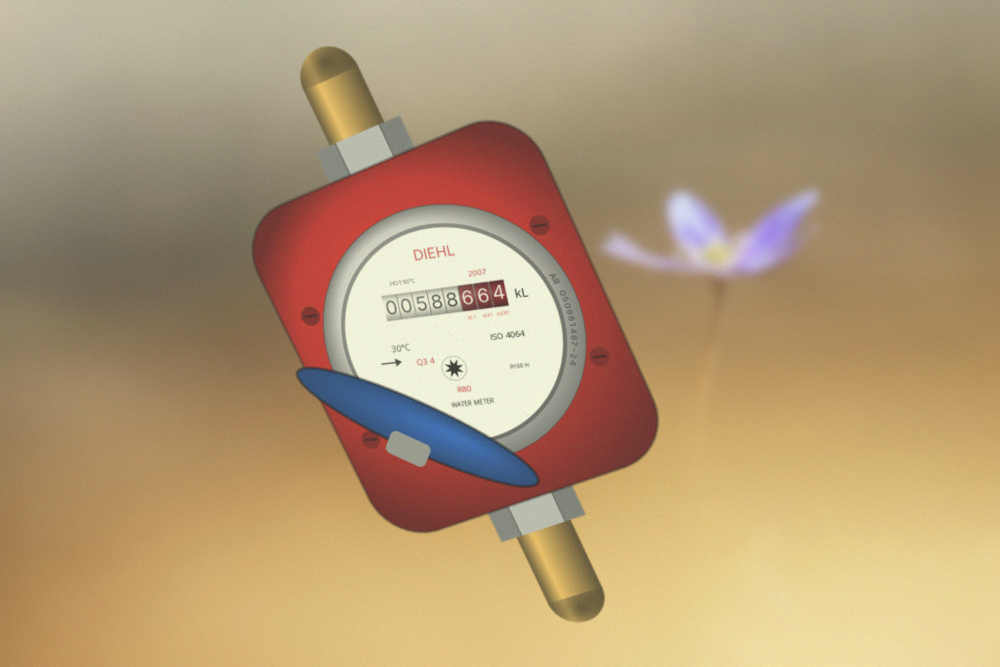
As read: 588.664
